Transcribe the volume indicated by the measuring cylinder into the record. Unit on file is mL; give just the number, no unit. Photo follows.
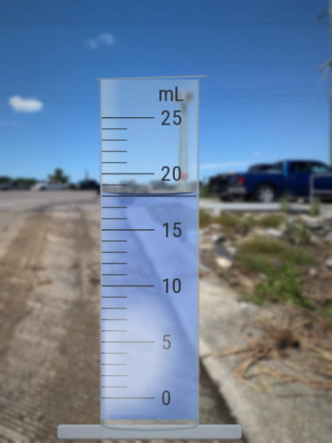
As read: 18
